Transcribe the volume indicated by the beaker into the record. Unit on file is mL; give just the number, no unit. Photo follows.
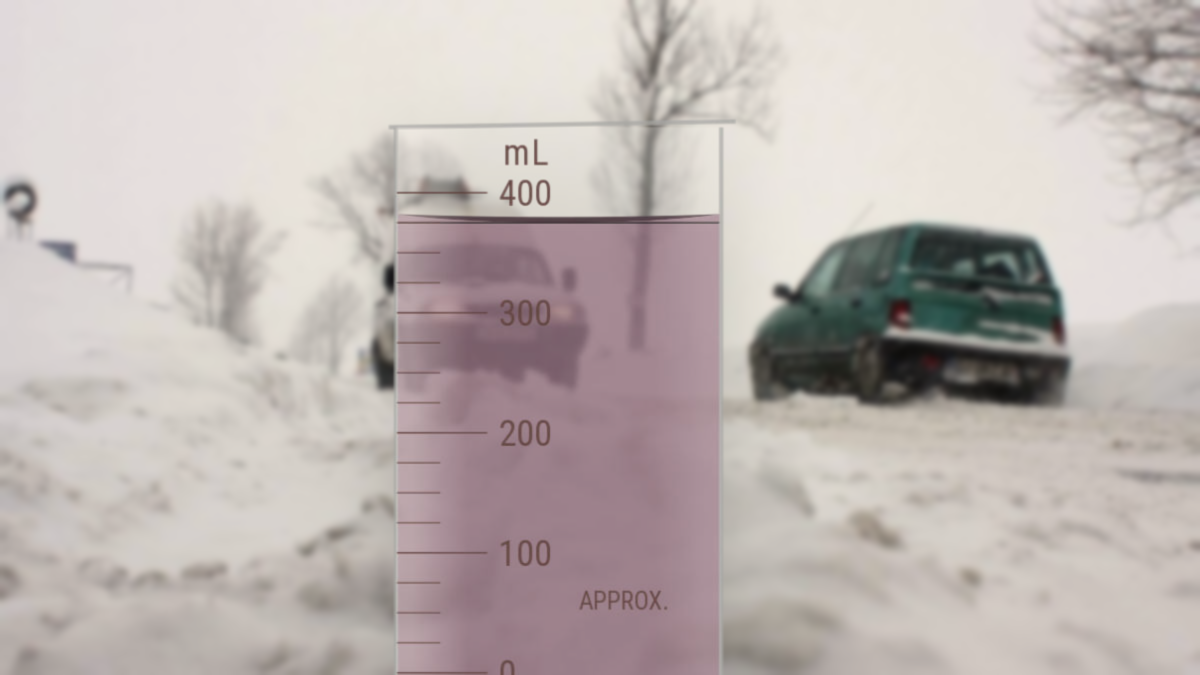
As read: 375
